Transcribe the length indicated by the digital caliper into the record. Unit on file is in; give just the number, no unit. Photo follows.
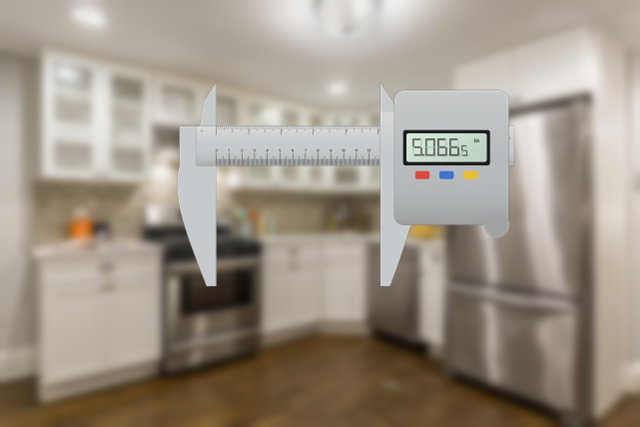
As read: 5.0665
